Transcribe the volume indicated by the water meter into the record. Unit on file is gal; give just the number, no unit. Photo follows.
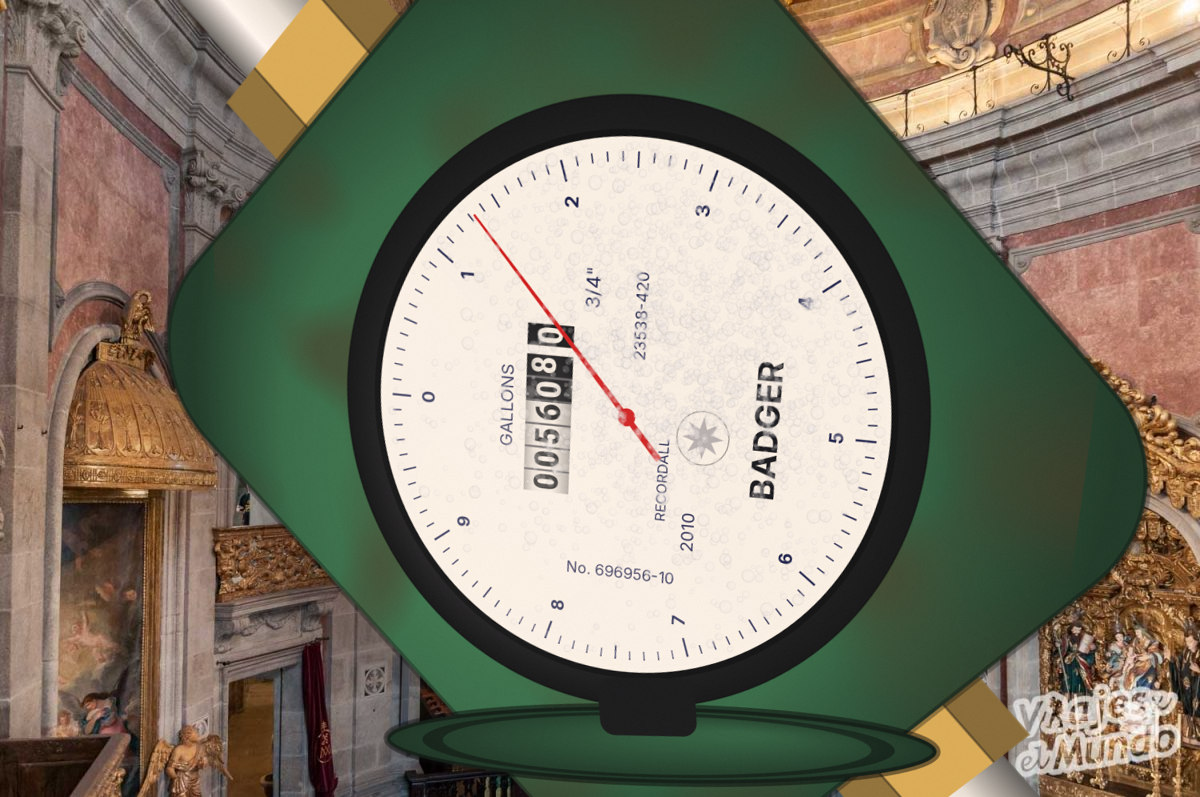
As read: 56081.3
